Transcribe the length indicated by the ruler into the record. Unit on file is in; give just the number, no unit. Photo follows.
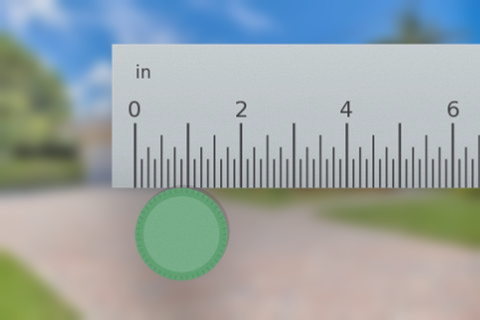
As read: 1.75
